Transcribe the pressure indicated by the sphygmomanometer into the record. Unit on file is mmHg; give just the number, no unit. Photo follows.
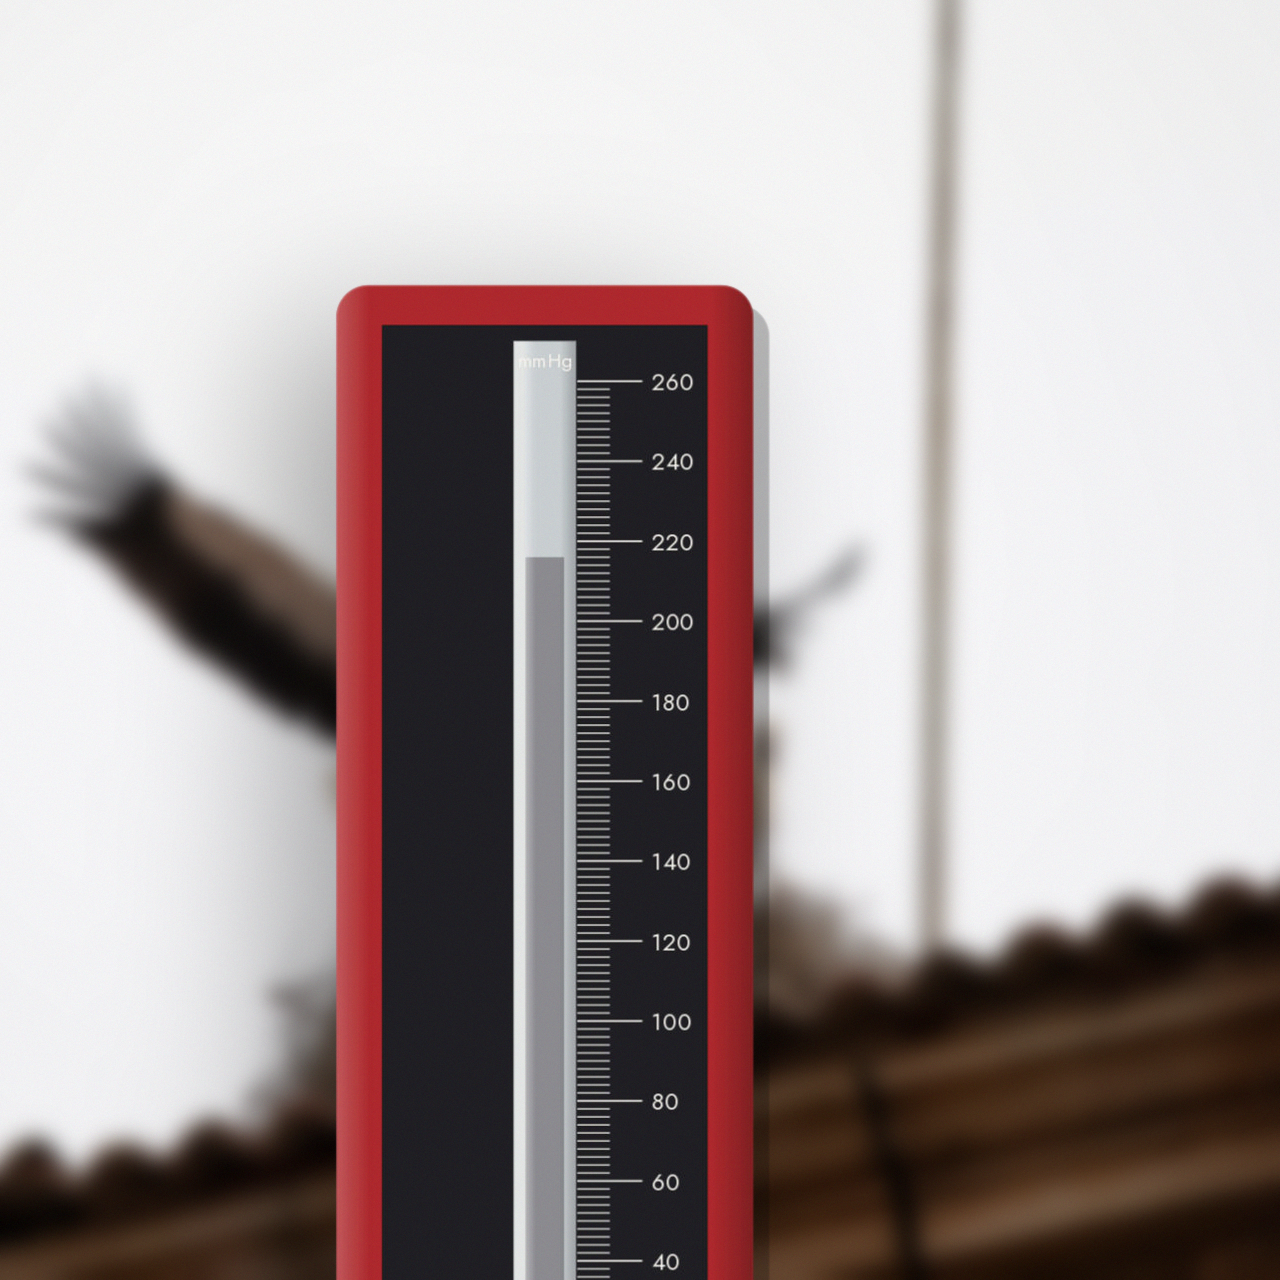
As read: 216
